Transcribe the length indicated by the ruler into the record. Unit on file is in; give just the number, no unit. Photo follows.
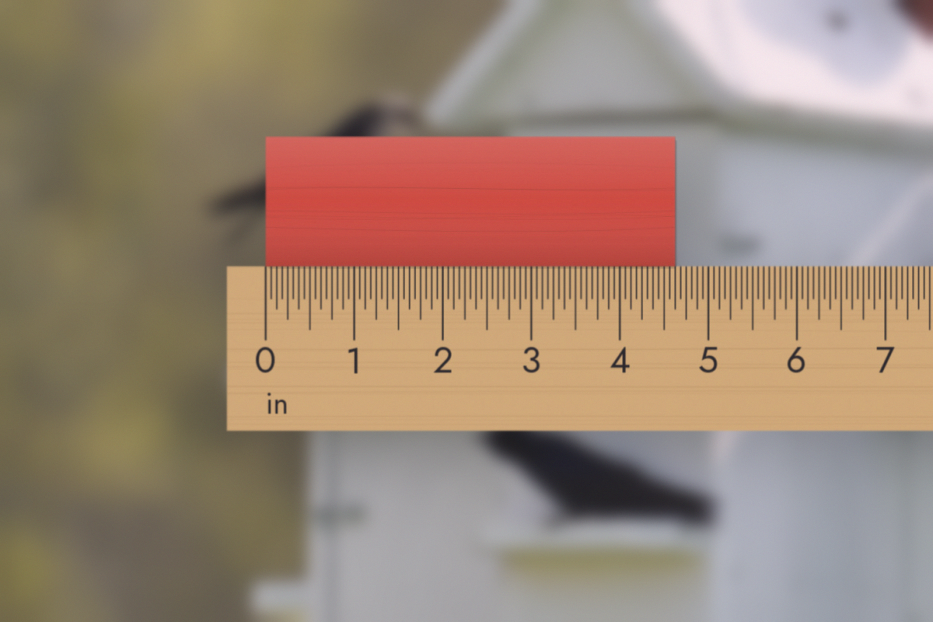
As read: 4.625
